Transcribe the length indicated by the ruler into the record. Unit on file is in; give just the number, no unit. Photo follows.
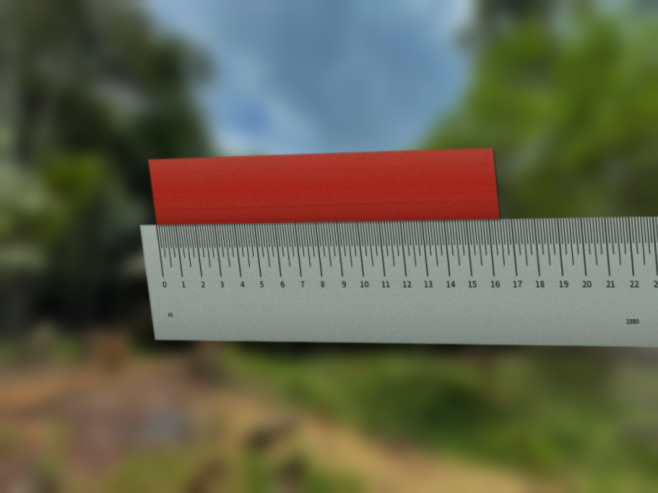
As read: 16.5
